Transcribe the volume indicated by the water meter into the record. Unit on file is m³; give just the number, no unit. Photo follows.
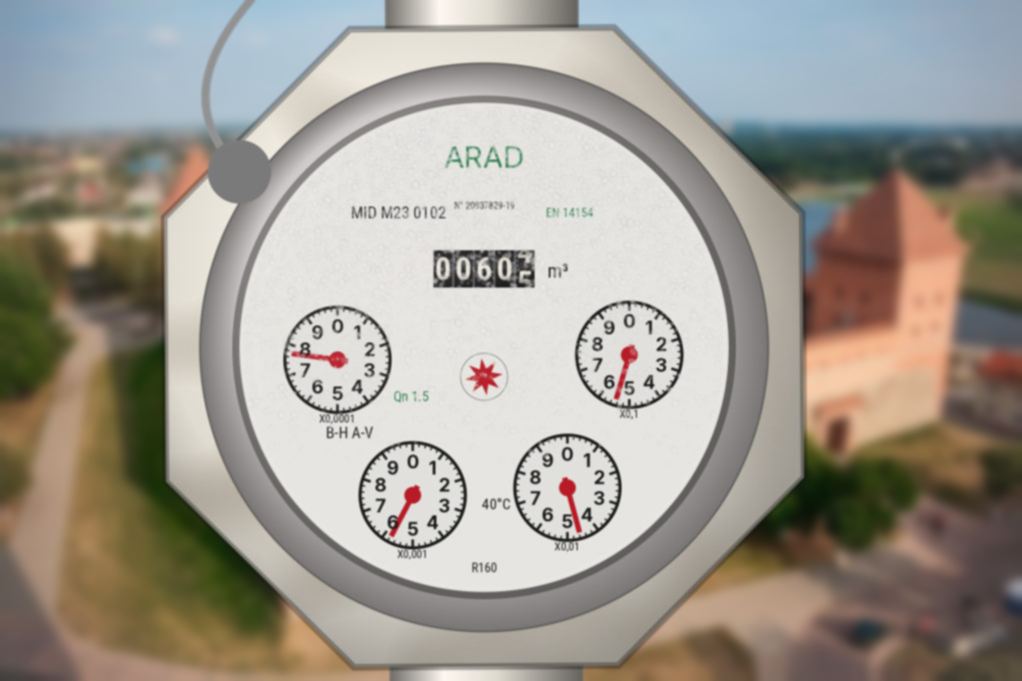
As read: 604.5457
